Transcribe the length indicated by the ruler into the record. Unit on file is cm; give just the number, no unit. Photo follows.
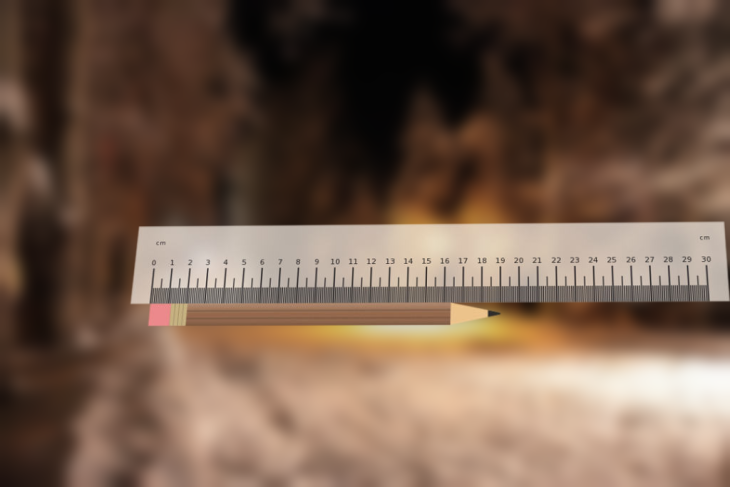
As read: 19
